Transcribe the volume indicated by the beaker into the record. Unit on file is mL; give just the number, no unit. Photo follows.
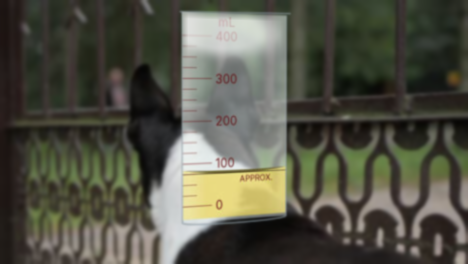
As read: 75
